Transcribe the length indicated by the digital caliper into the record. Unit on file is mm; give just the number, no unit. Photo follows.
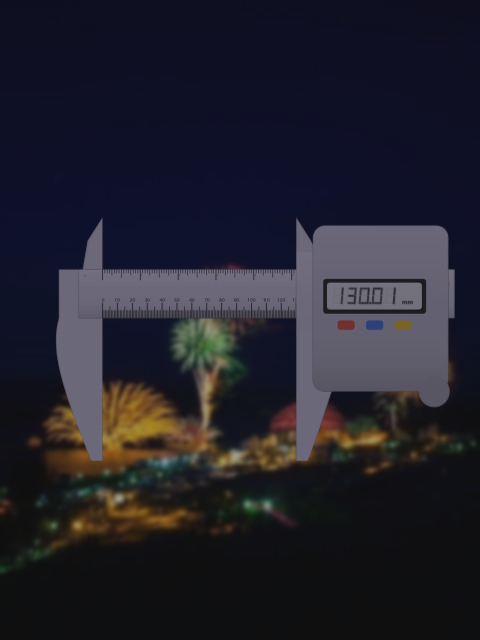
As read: 130.01
